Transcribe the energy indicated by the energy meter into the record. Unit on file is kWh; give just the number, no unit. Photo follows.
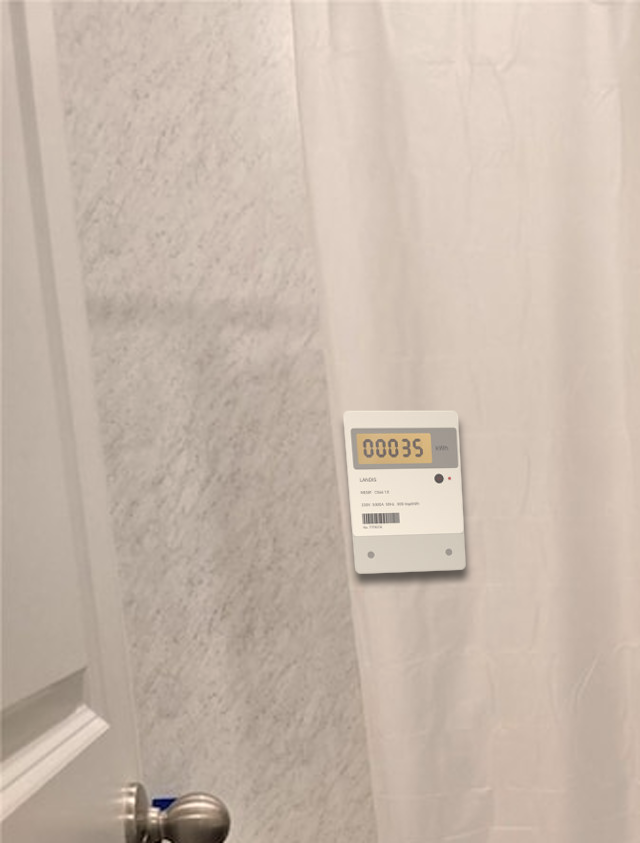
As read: 35
